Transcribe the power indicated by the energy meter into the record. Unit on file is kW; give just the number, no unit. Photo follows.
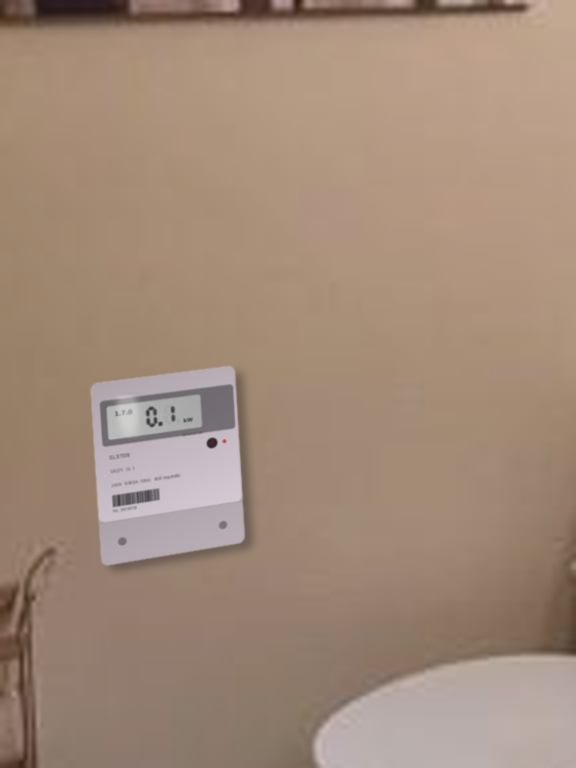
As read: 0.1
